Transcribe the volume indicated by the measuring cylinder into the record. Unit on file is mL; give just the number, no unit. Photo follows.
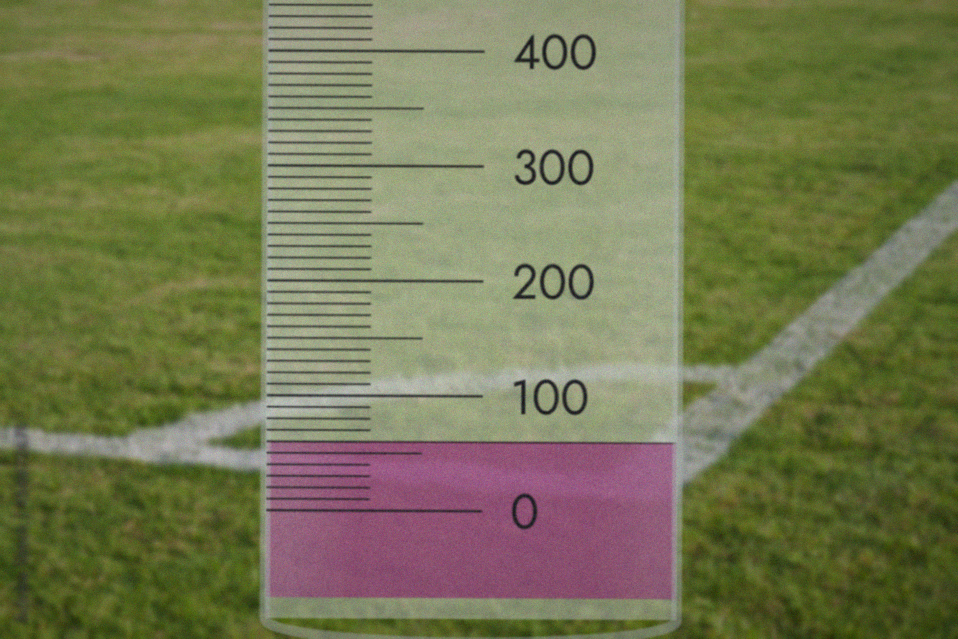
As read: 60
